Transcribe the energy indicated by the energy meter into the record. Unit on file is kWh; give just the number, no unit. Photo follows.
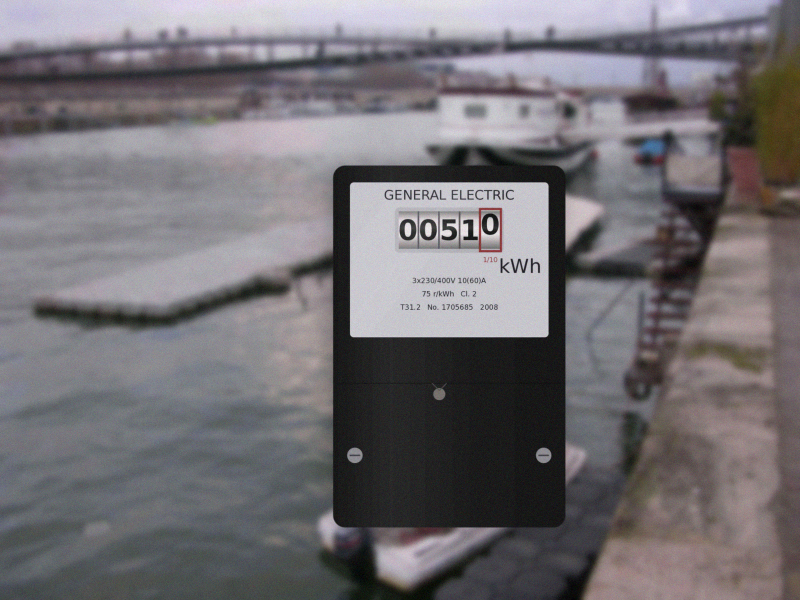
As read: 51.0
